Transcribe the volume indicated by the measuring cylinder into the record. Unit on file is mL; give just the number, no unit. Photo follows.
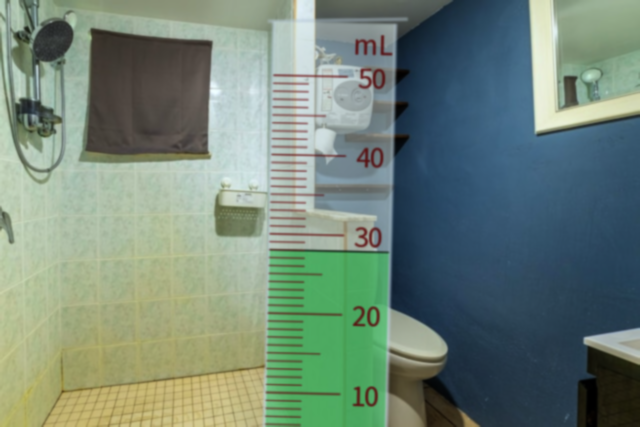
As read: 28
